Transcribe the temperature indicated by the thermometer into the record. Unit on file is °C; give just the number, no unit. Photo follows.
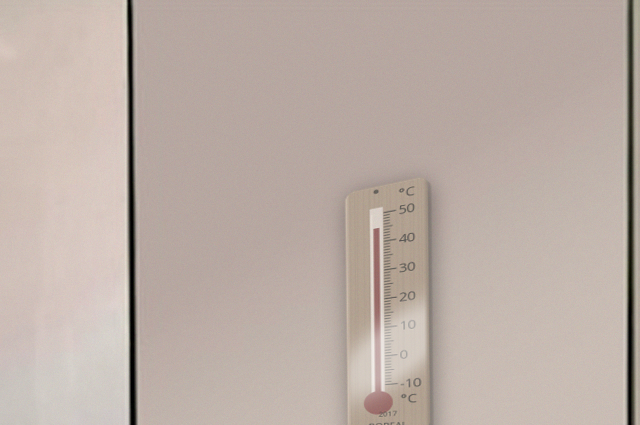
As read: 45
